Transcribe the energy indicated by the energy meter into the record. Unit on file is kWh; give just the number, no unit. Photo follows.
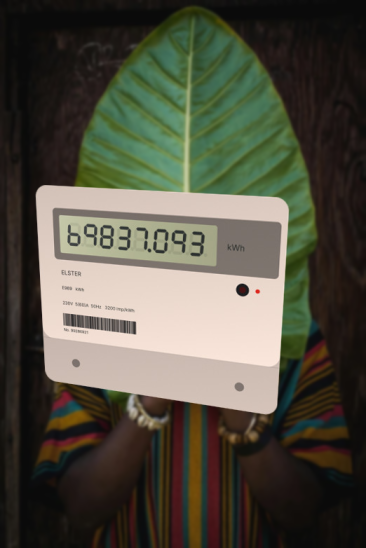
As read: 69837.093
